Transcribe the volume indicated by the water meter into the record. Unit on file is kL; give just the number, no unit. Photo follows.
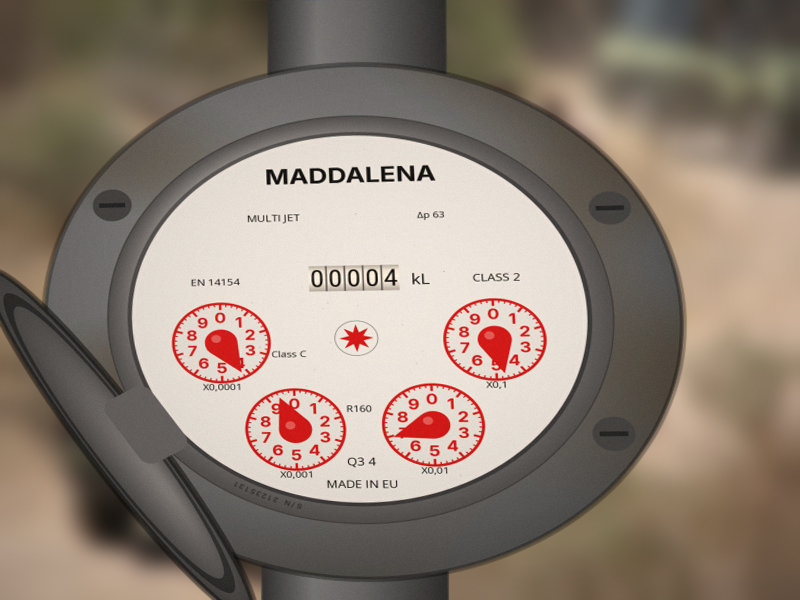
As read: 4.4694
